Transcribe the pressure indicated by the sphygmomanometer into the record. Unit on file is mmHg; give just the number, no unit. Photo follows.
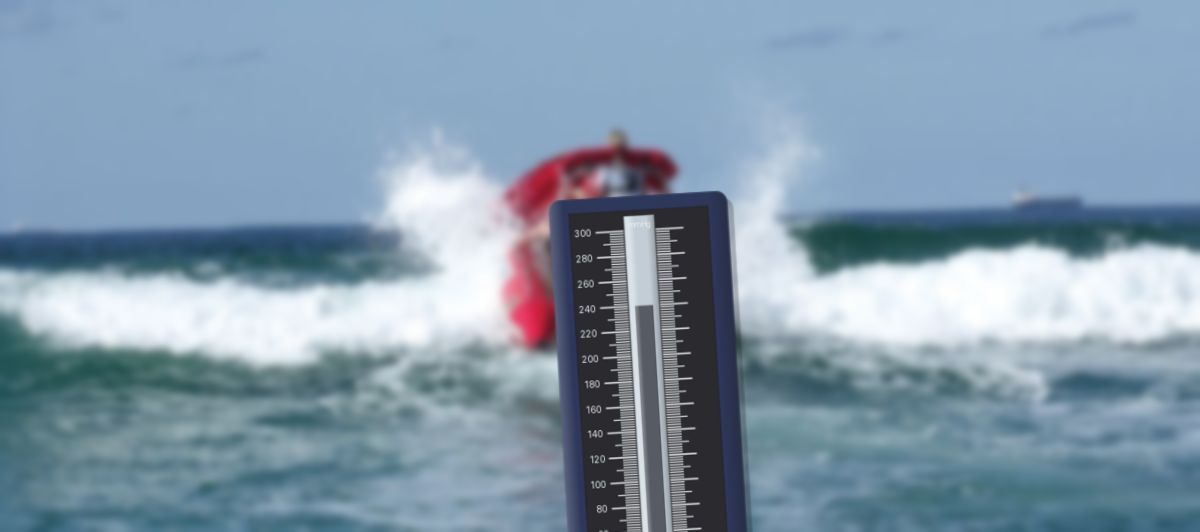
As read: 240
